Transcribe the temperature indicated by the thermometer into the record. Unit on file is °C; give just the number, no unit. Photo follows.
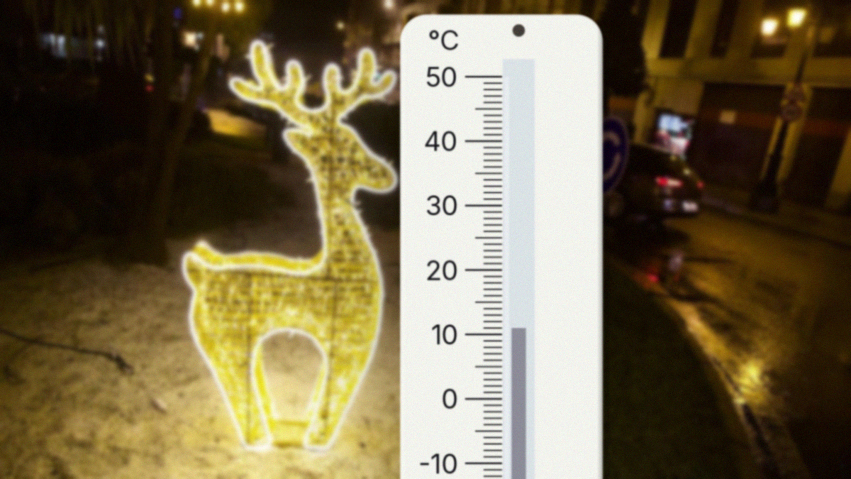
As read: 11
